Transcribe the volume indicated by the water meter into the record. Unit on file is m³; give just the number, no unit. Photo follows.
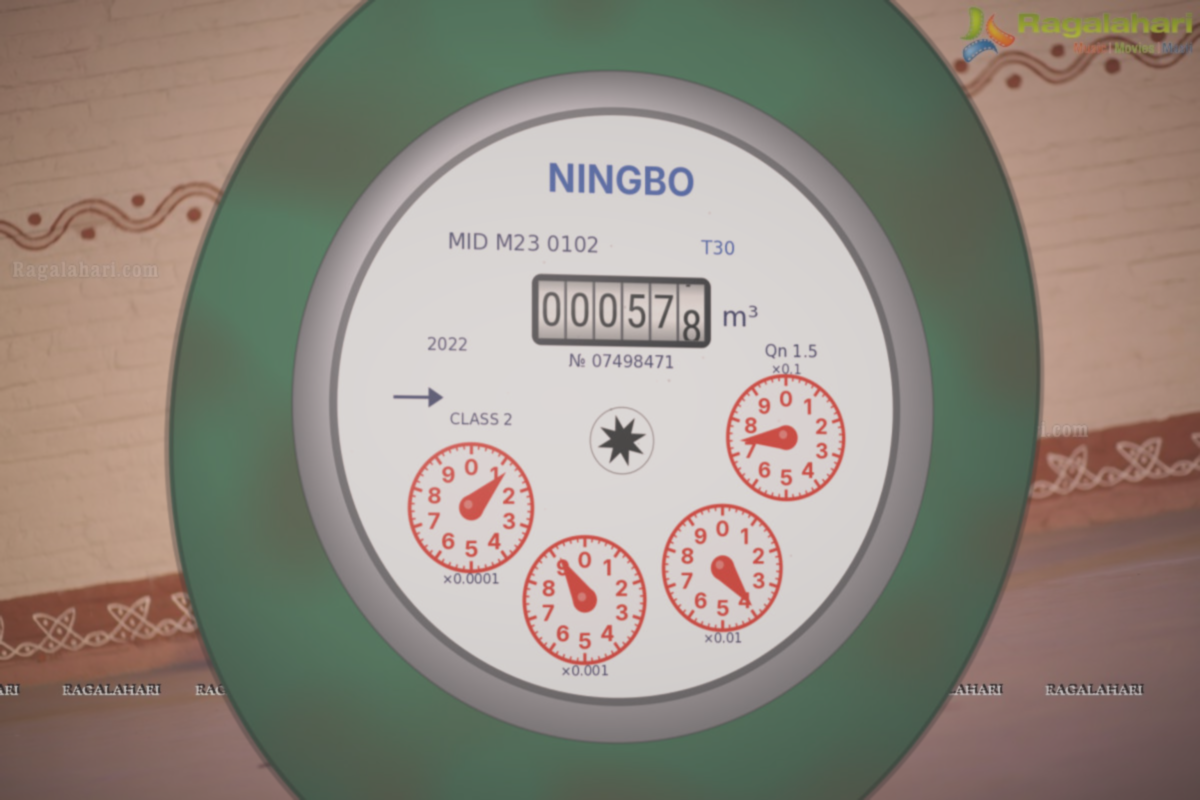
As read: 577.7391
